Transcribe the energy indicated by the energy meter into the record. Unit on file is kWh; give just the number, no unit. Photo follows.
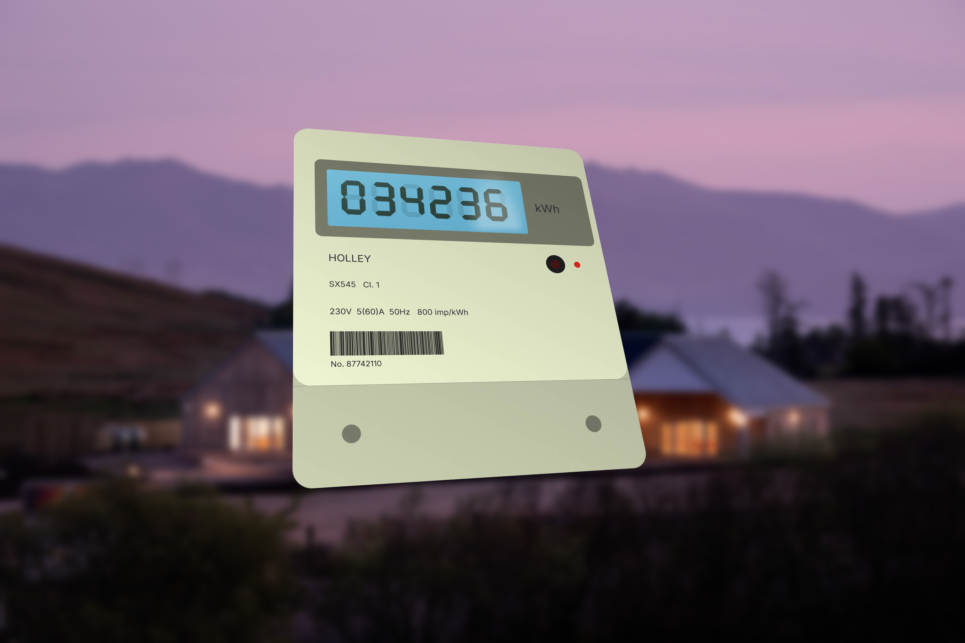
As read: 34236
